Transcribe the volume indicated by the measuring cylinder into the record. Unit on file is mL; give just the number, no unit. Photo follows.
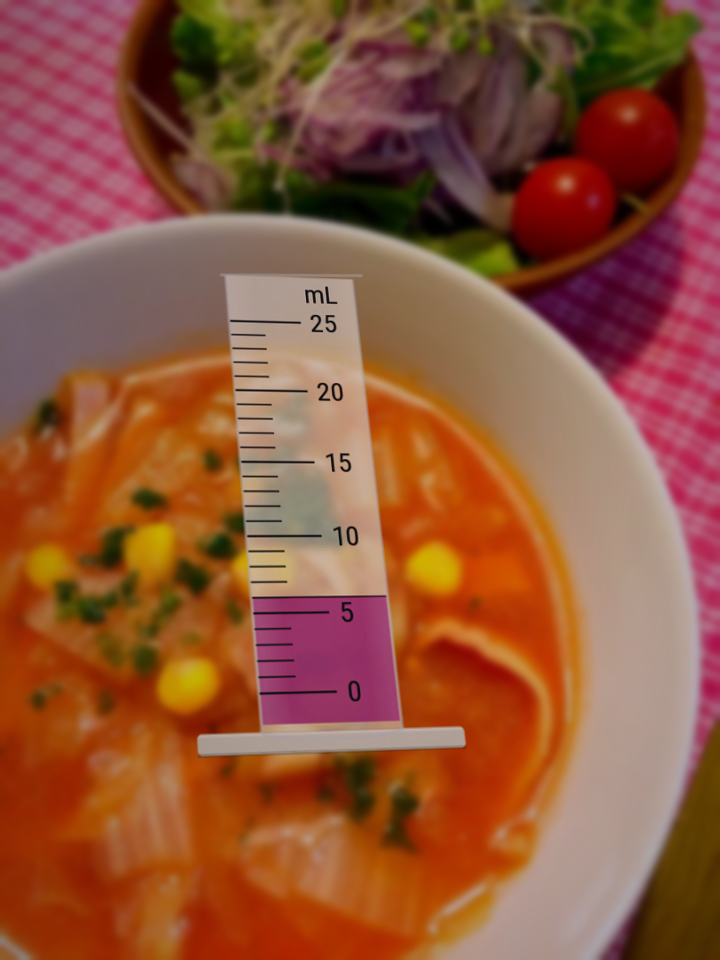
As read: 6
